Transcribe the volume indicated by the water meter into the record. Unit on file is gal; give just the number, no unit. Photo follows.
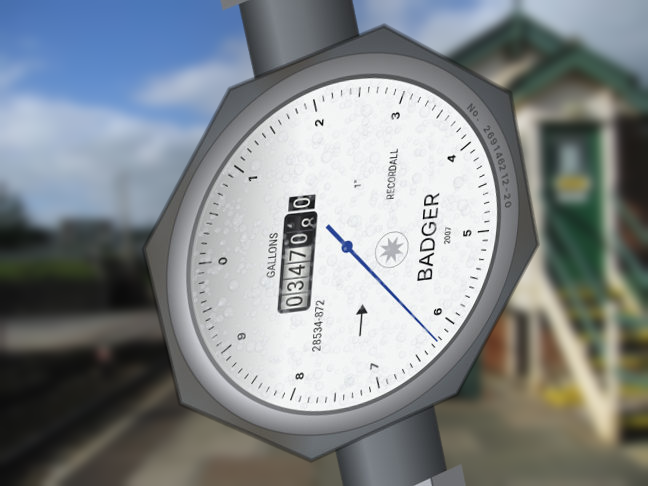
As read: 347076.2
